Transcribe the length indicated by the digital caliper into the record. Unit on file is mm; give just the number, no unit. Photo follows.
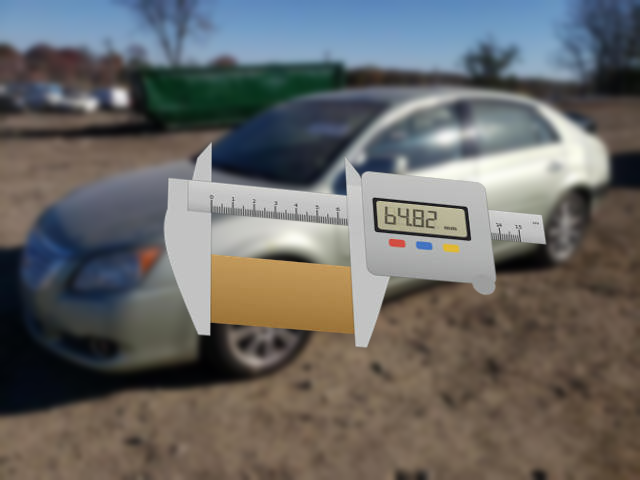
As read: 64.82
